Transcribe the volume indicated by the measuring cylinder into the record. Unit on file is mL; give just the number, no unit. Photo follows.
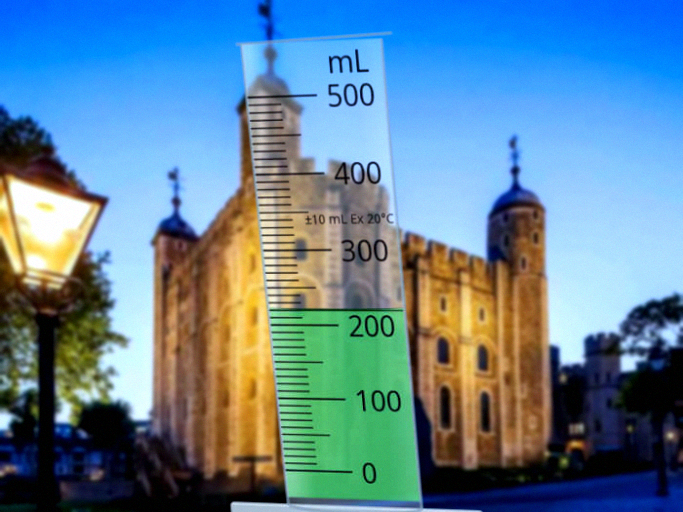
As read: 220
